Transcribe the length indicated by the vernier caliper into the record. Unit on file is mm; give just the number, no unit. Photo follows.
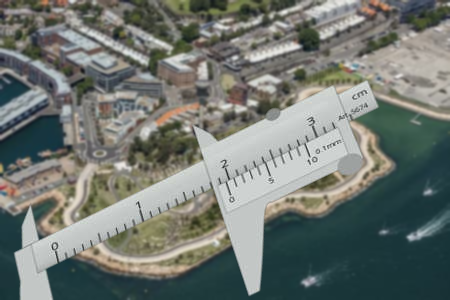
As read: 19.6
